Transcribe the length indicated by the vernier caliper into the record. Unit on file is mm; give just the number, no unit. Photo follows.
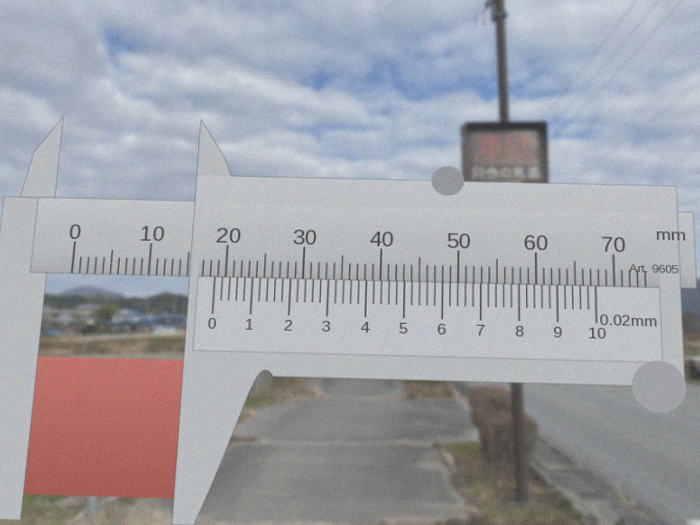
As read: 18.6
